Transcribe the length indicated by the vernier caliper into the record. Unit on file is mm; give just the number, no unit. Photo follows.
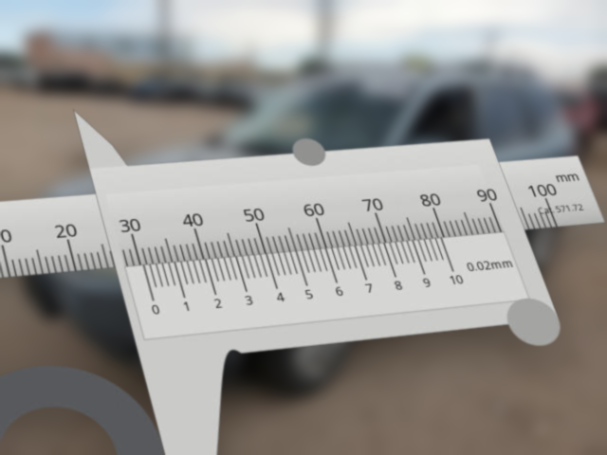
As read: 30.5
